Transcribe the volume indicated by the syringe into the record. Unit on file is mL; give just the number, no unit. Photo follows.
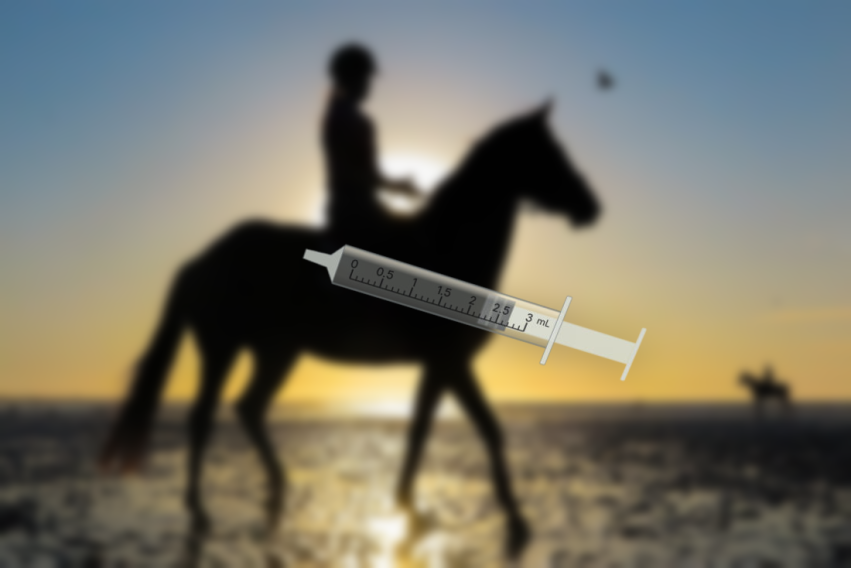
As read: 2.2
